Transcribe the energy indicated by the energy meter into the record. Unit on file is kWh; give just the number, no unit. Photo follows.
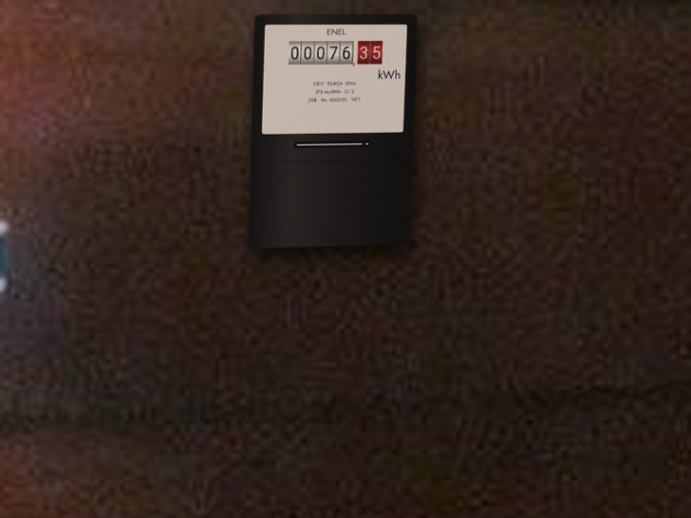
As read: 76.35
